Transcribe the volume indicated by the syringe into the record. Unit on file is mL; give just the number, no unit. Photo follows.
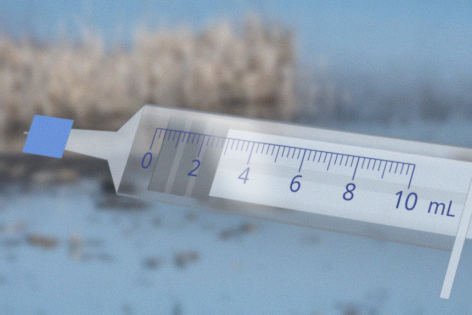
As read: 0.4
